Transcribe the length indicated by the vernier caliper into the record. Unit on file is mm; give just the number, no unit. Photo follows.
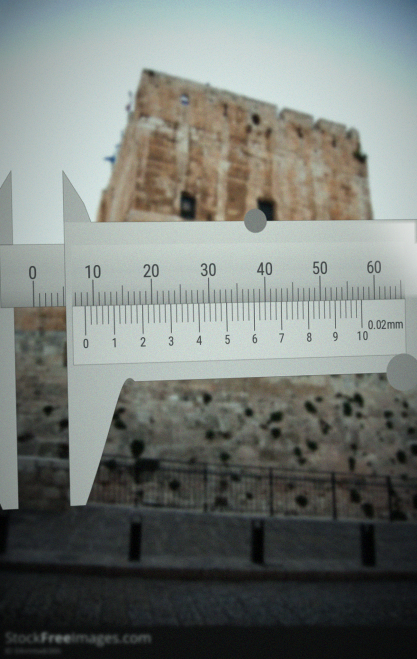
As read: 8.6
